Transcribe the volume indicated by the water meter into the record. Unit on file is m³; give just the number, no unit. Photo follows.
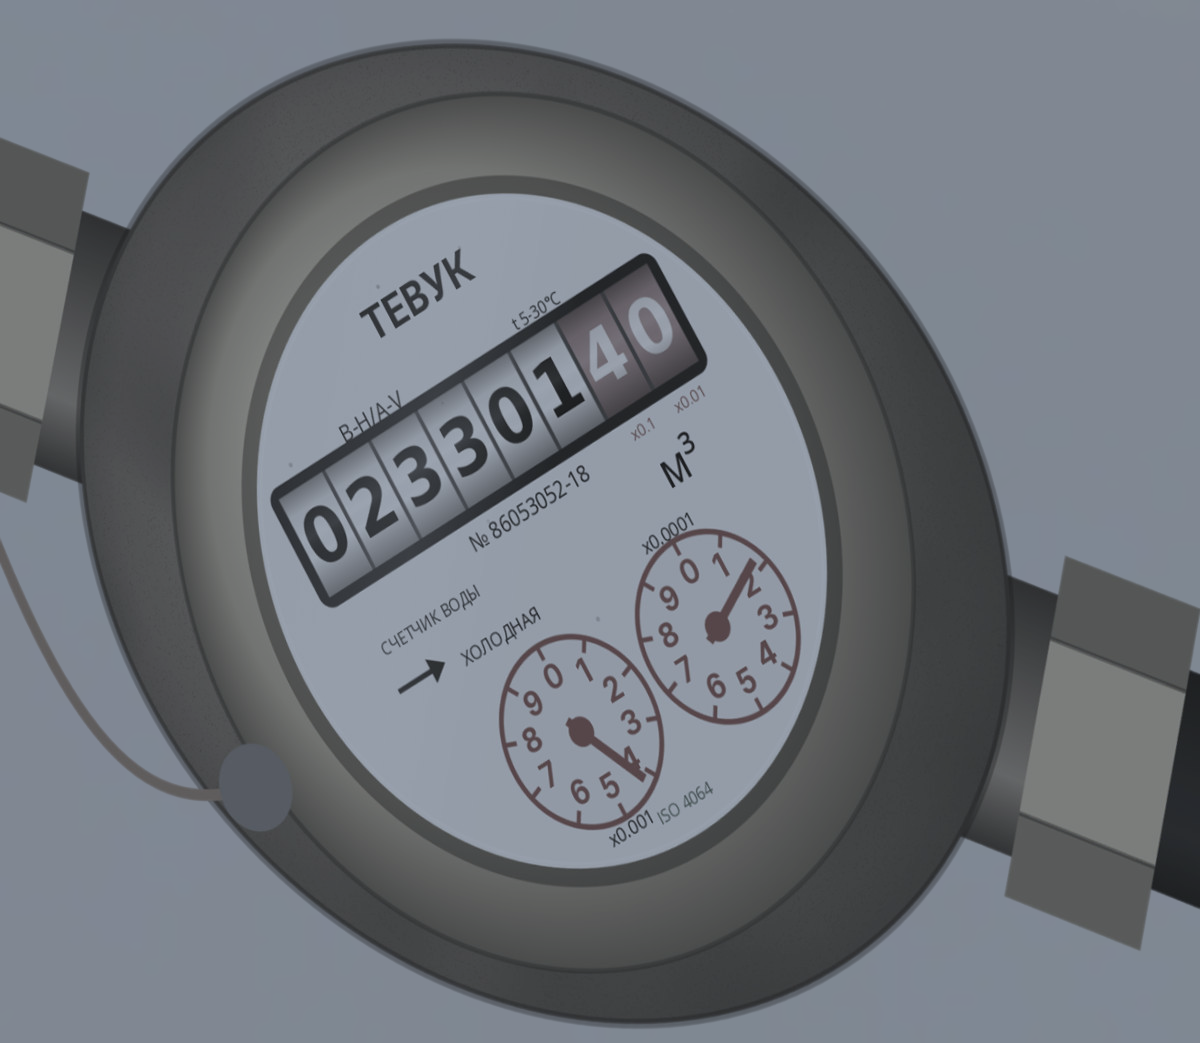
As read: 23301.4041
